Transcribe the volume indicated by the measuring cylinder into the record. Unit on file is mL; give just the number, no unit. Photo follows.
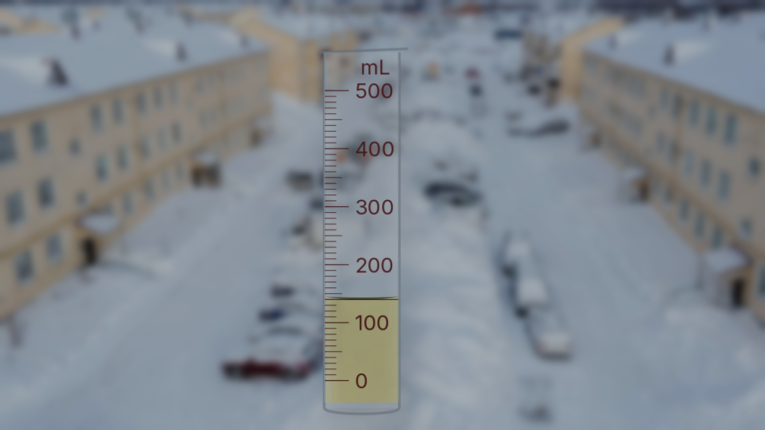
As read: 140
